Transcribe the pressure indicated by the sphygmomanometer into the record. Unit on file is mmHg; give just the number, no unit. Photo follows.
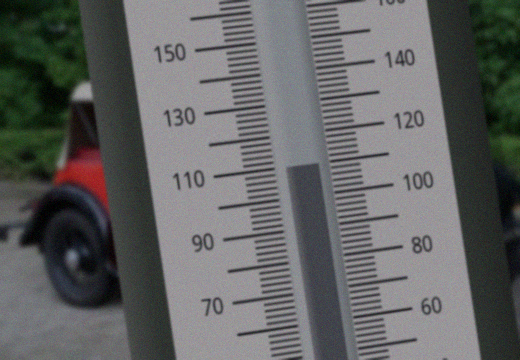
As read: 110
